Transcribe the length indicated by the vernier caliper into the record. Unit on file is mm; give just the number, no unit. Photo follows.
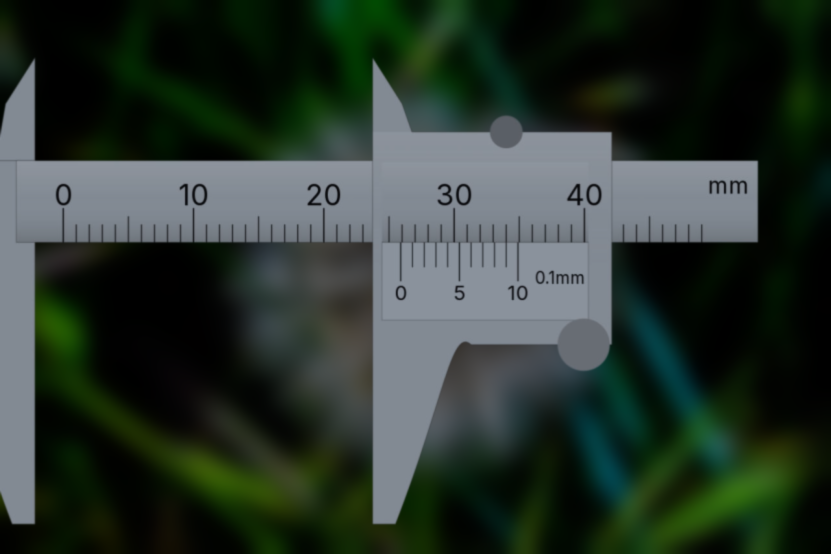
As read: 25.9
